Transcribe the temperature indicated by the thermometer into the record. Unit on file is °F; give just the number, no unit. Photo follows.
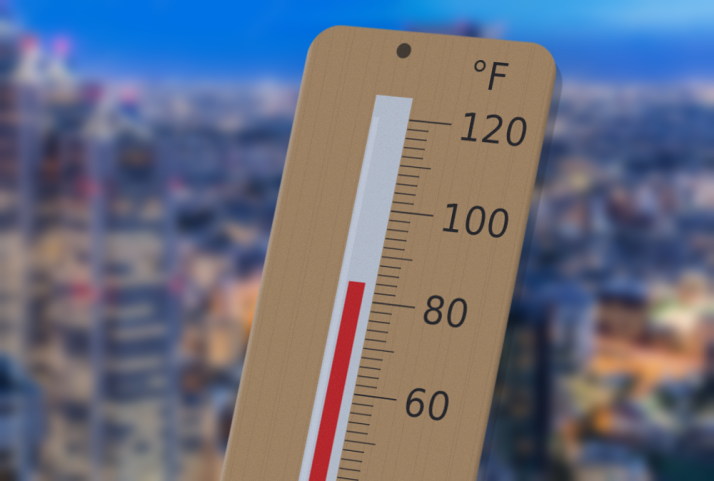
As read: 84
